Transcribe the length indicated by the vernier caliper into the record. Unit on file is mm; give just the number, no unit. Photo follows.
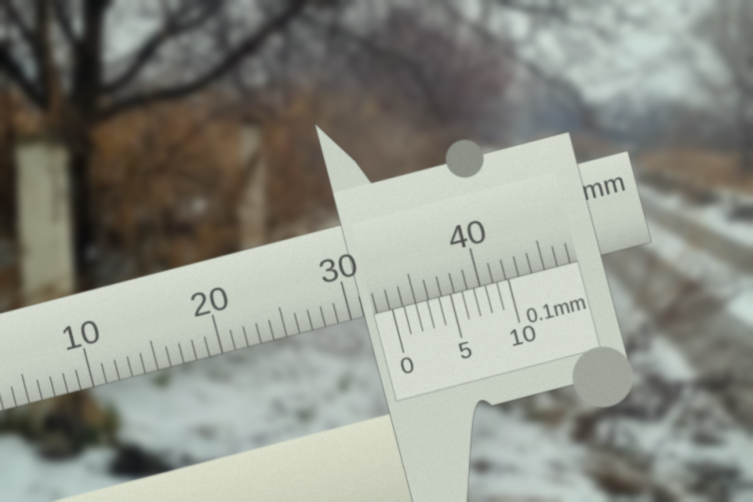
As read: 33.2
